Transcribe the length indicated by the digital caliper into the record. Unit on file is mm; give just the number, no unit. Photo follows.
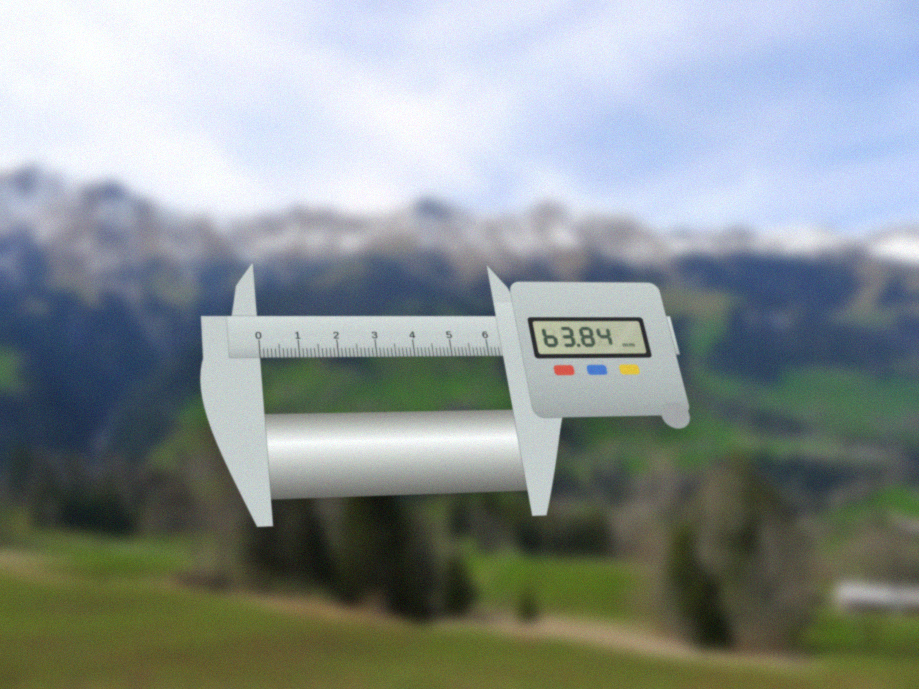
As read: 63.84
